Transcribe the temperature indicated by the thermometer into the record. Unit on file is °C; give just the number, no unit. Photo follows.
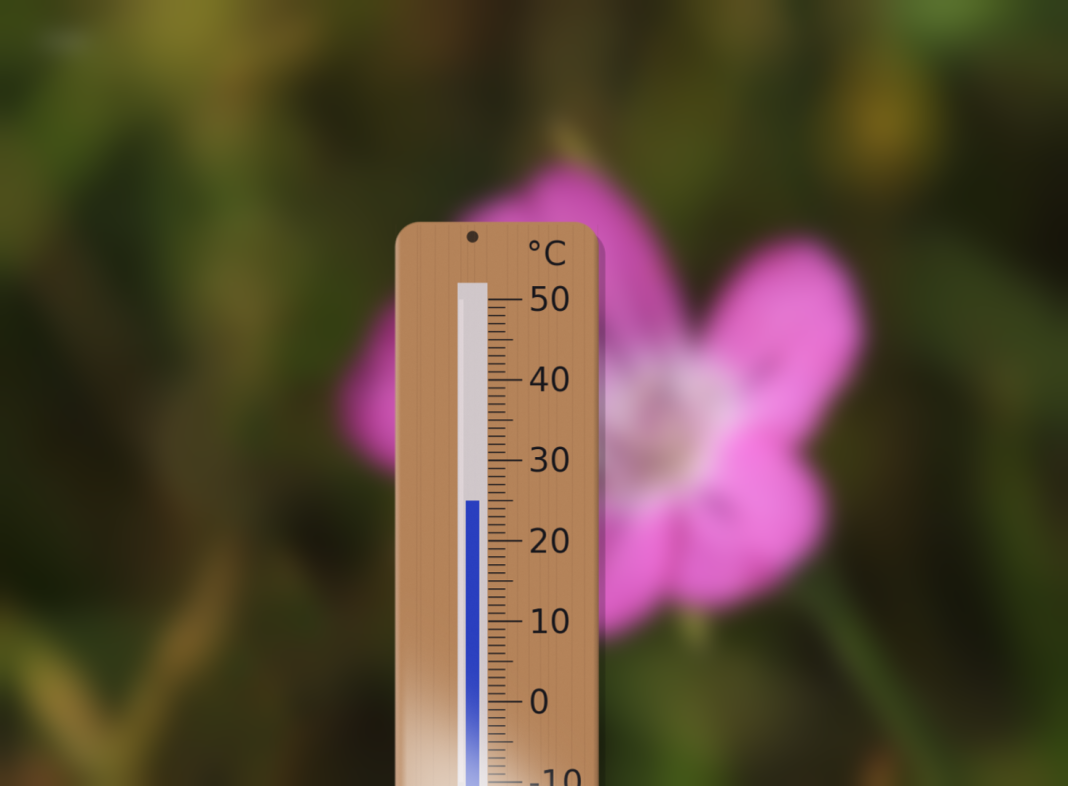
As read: 25
